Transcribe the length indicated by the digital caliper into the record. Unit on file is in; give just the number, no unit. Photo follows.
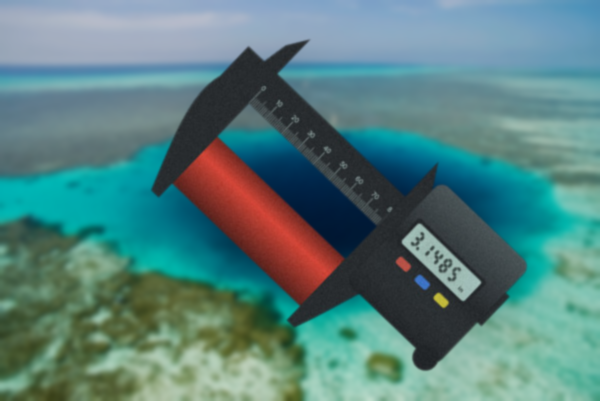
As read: 3.1485
